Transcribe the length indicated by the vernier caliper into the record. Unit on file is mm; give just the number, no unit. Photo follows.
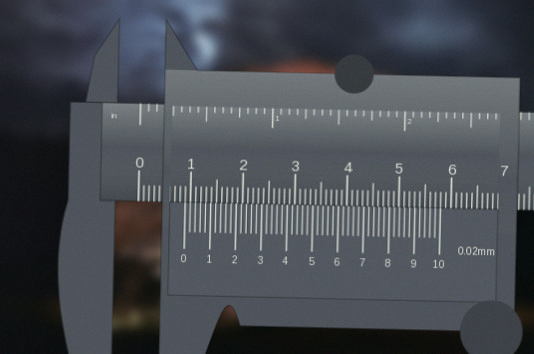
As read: 9.0
